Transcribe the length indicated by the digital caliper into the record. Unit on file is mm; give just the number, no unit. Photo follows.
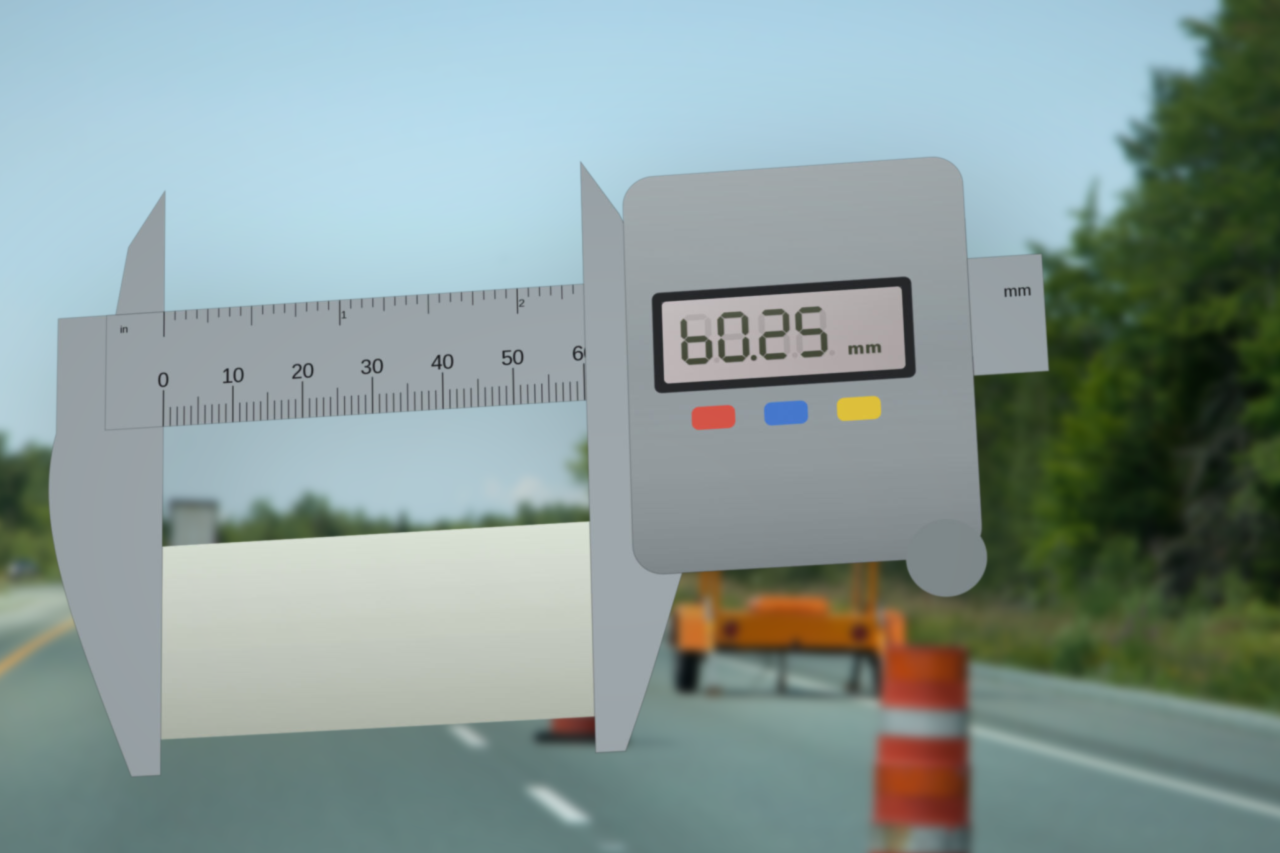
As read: 60.25
